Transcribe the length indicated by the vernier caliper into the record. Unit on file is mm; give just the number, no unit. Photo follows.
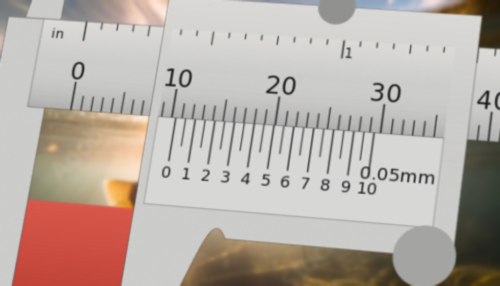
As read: 10.4
